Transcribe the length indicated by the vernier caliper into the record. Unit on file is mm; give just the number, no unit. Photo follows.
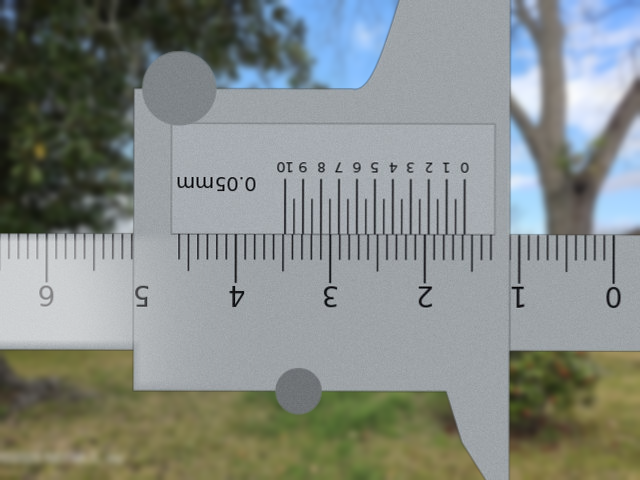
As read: 15.8
